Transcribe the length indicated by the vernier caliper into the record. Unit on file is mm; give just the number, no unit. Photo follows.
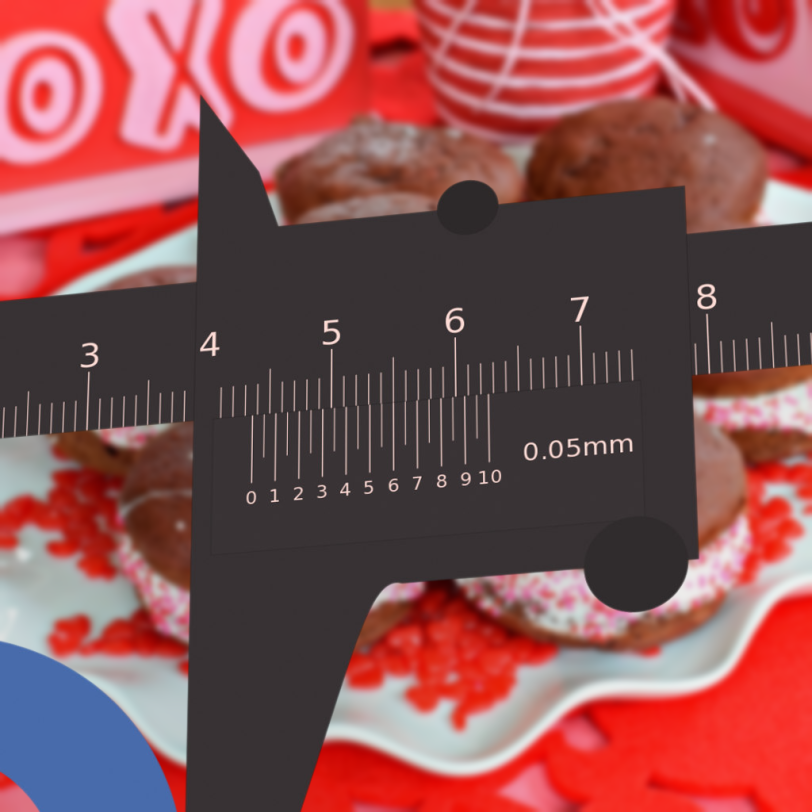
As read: 43.6
